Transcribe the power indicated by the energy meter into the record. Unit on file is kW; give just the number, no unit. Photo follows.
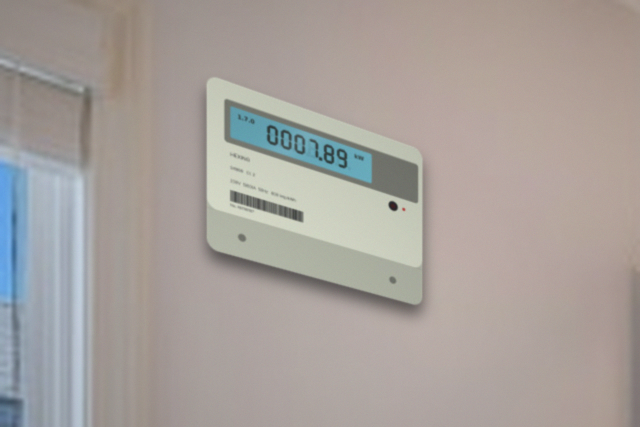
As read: 7.89
